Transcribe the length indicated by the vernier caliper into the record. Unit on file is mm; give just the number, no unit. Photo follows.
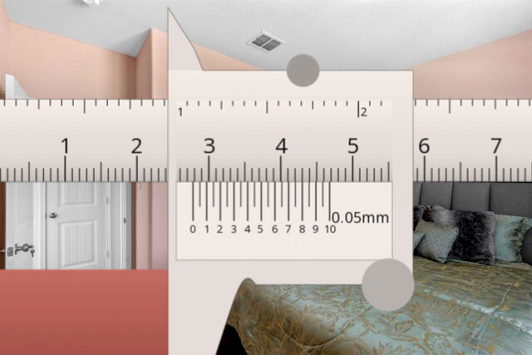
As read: 27.8
